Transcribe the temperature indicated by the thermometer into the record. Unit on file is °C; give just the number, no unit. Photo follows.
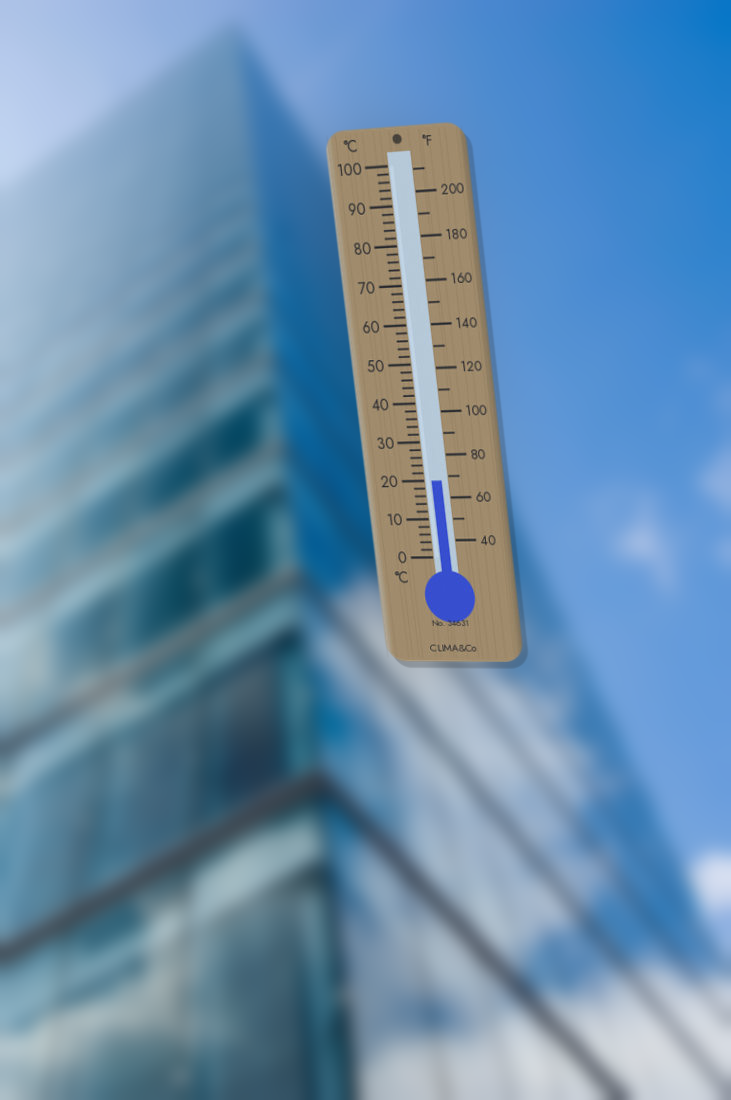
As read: 20
